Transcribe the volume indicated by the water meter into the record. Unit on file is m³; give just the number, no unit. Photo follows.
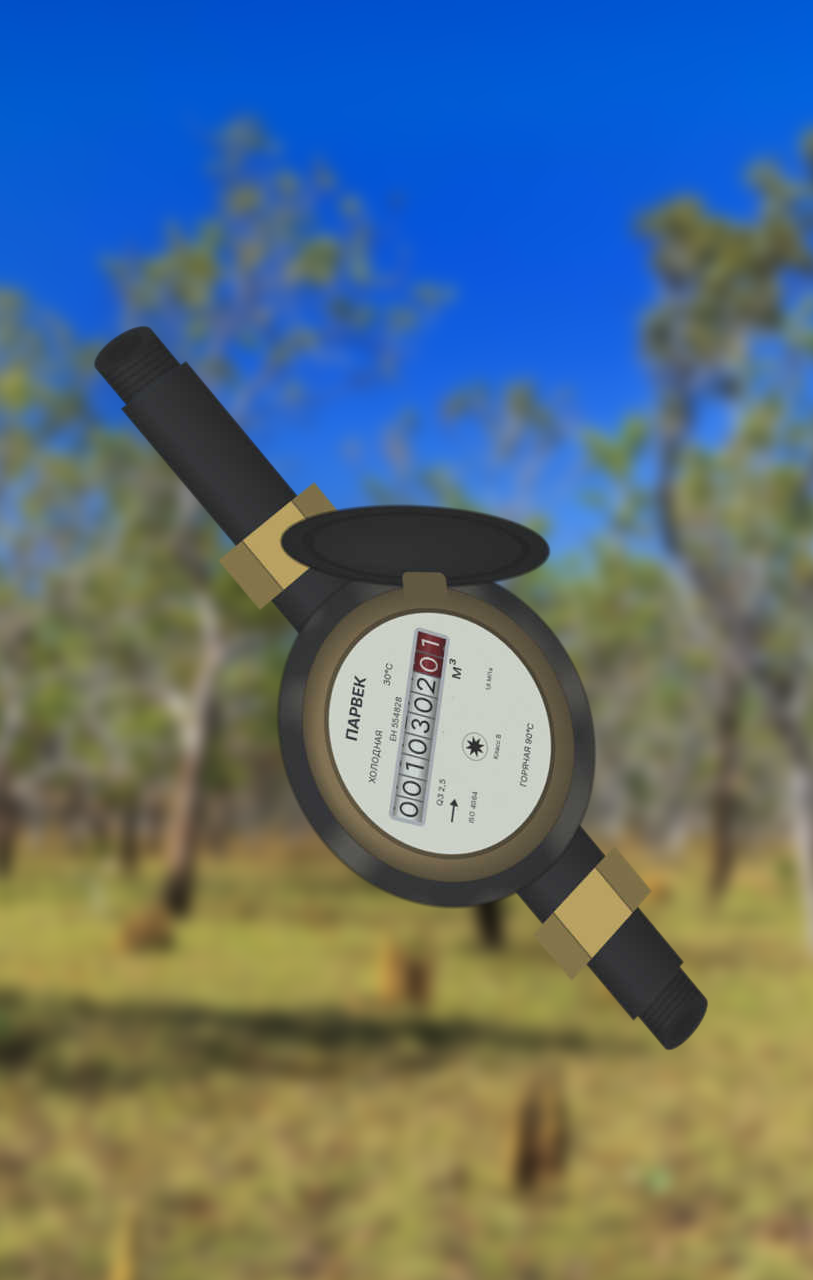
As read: 10302.01
